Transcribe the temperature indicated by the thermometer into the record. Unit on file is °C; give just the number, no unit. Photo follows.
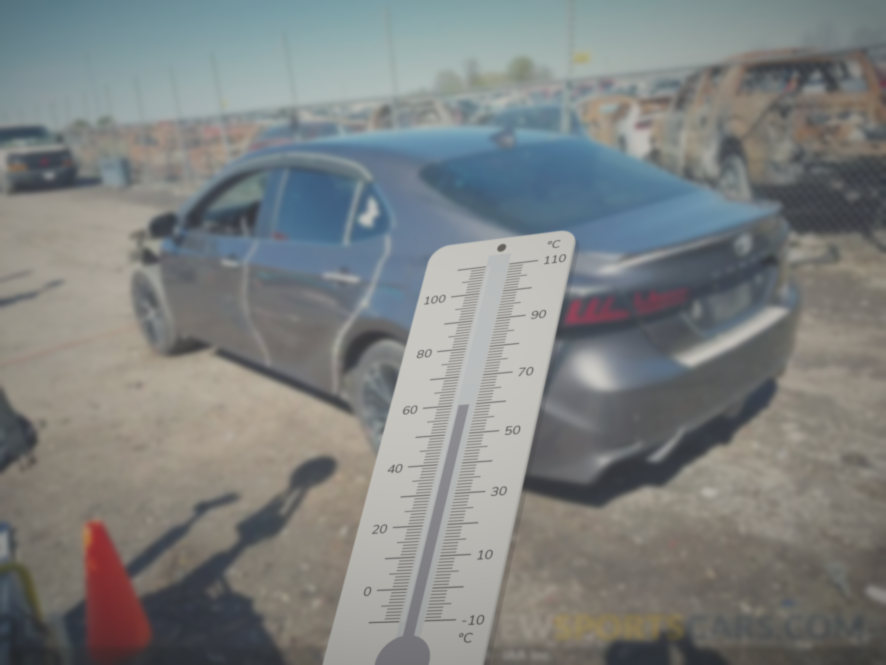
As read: 60
